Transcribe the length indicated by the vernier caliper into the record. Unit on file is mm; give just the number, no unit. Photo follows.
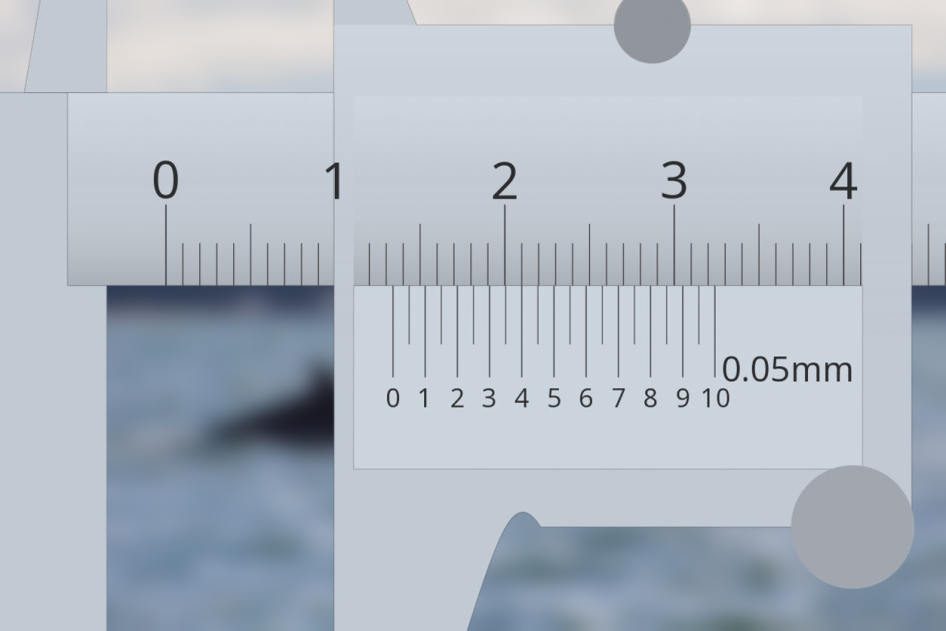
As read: 13.4
